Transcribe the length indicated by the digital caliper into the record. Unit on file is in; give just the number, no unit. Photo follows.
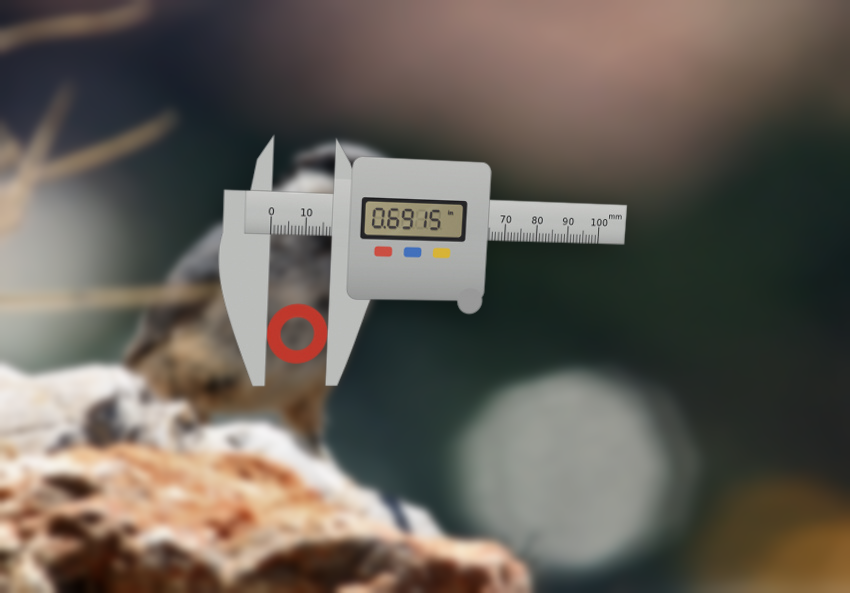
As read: 0.6915
